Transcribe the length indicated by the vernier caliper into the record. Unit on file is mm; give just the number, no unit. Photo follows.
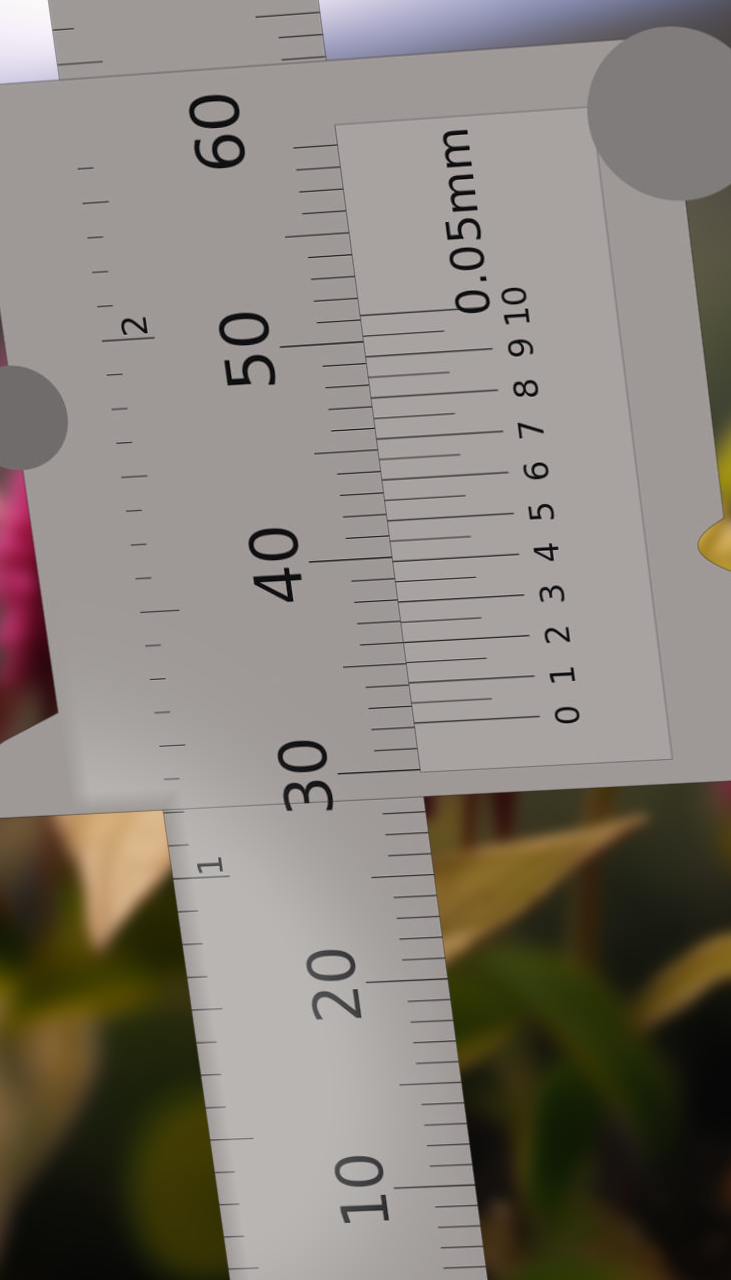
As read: 32.2
